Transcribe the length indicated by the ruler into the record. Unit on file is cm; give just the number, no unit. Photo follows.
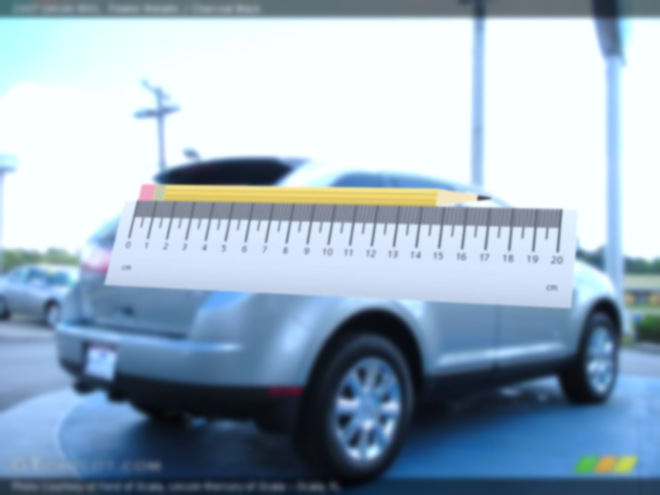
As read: 17
